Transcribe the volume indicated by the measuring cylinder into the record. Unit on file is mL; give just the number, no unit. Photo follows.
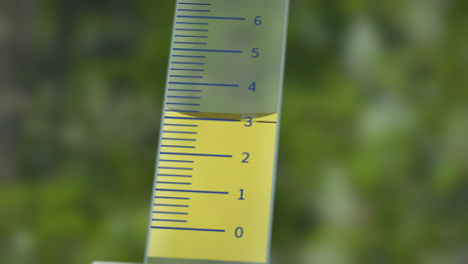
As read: 3
